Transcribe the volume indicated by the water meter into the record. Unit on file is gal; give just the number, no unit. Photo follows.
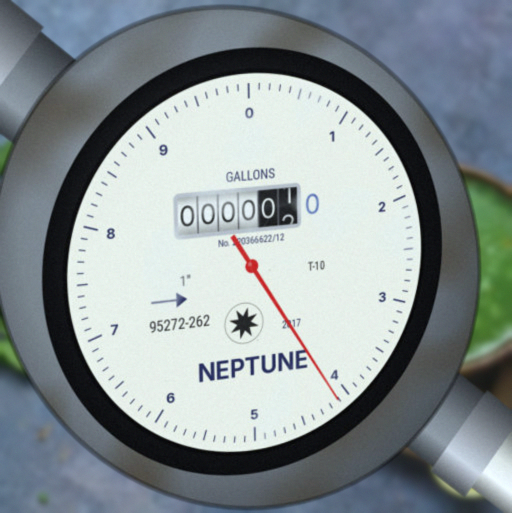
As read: 14.1
